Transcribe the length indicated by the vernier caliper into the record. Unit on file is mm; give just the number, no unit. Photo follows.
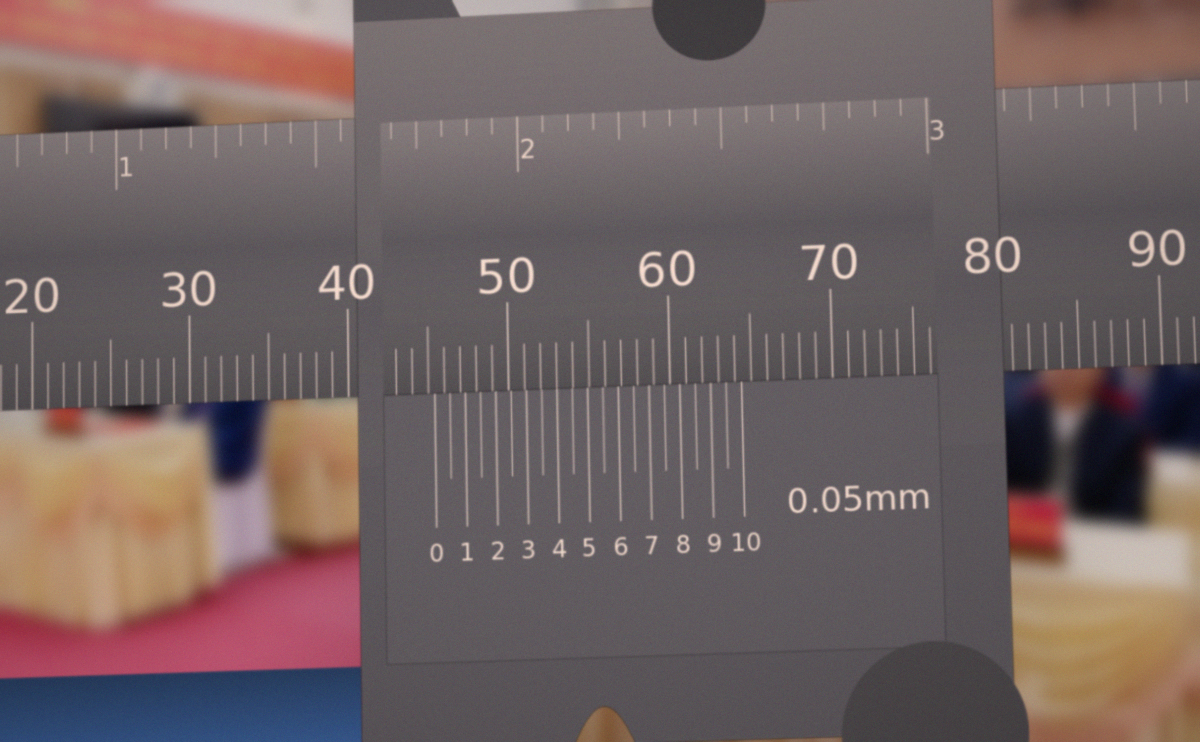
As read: 45.4
